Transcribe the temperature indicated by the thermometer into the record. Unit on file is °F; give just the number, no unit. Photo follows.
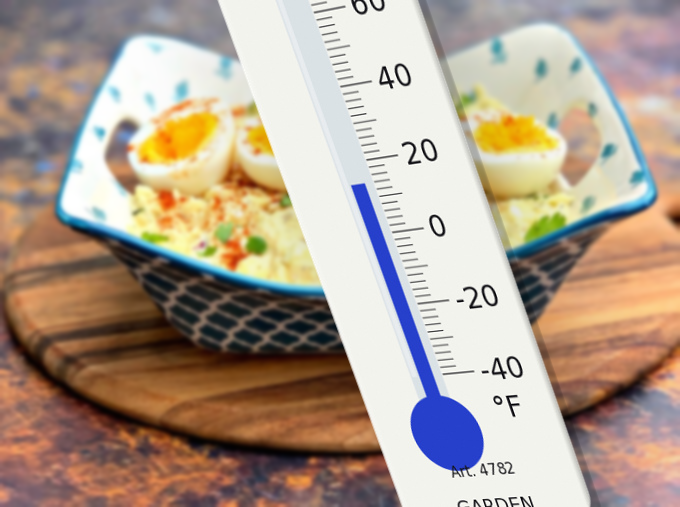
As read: 14
